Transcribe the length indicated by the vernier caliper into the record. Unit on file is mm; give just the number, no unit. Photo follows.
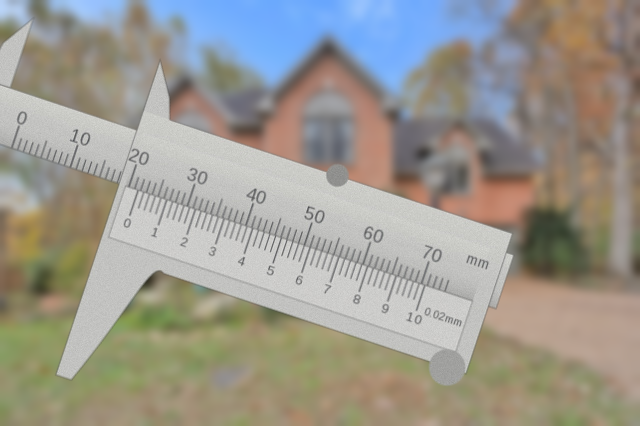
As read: 21.6
